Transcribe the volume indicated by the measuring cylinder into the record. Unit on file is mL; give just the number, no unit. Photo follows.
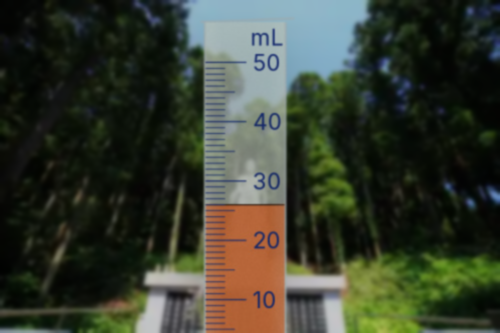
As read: 26
